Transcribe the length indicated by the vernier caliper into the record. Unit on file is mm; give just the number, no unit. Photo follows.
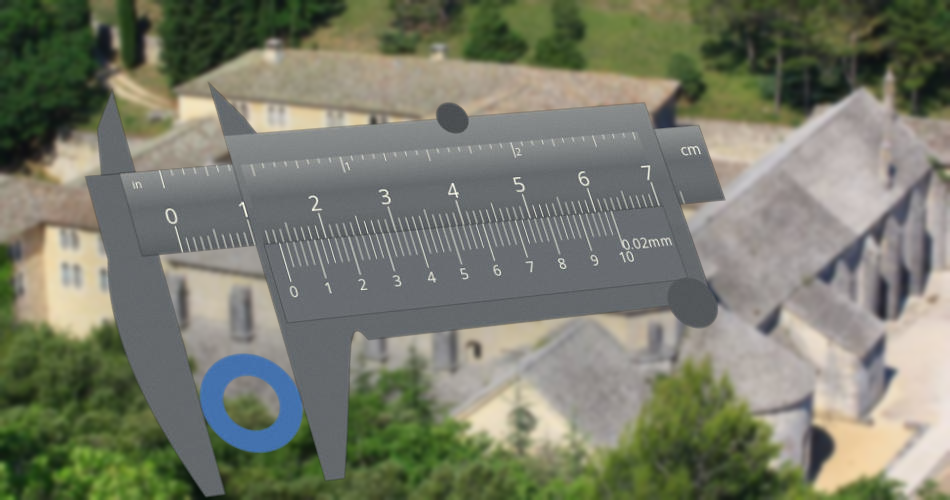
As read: 13.4
